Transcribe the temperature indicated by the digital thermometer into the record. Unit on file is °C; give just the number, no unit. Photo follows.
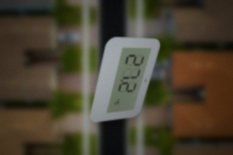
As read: 27.2
